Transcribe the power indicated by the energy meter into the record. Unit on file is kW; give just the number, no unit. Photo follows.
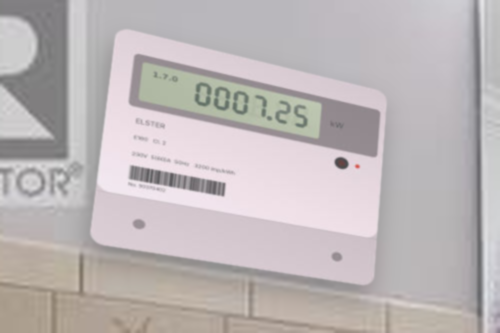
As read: 7.25
